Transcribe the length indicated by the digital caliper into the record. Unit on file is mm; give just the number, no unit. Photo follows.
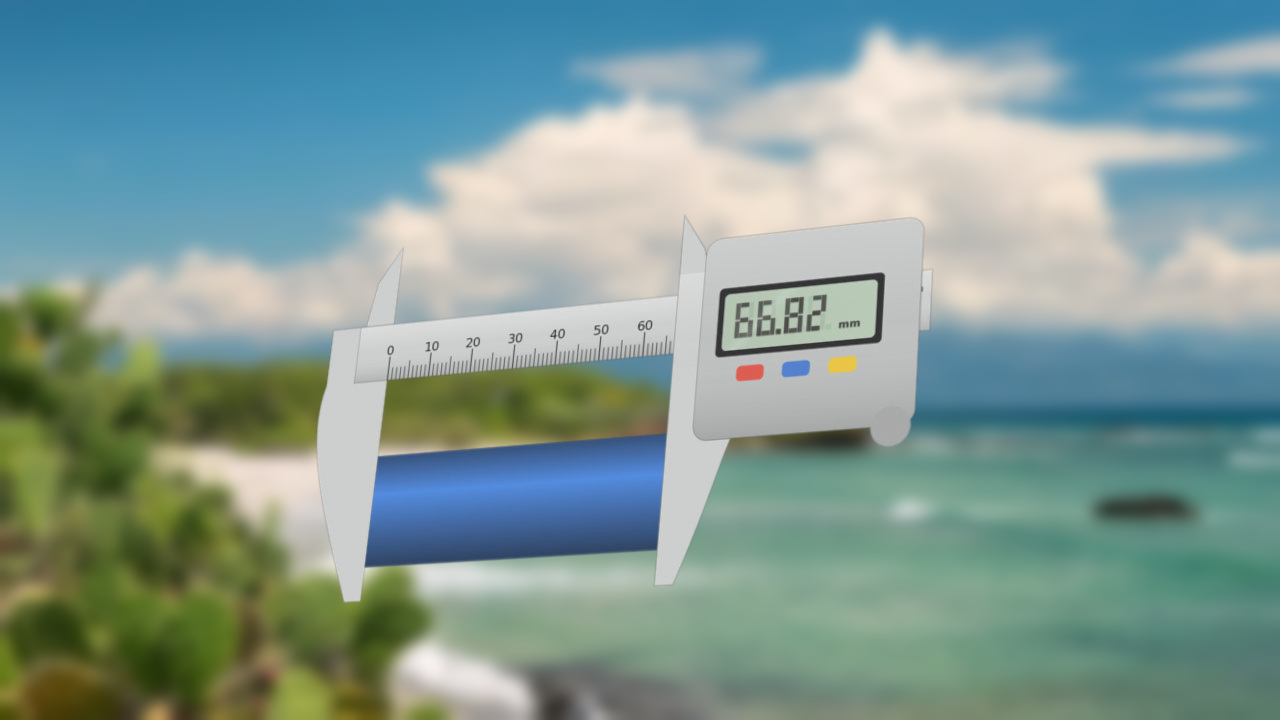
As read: 66.82
